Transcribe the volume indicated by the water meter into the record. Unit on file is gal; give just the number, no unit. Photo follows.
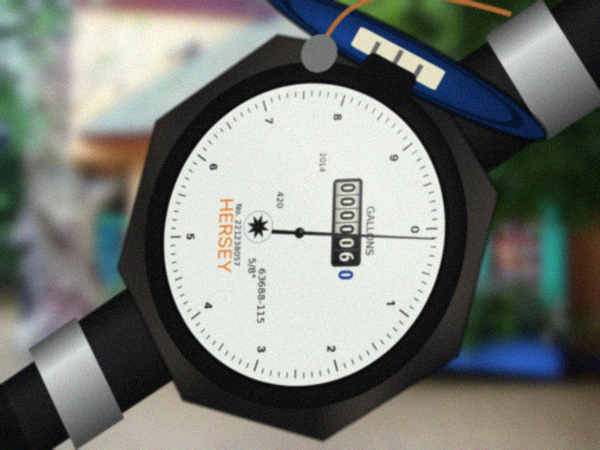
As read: 60.1
